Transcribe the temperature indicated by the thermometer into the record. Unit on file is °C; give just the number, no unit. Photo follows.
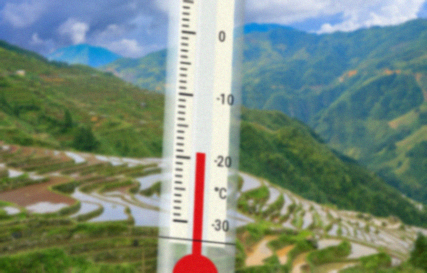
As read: -19
